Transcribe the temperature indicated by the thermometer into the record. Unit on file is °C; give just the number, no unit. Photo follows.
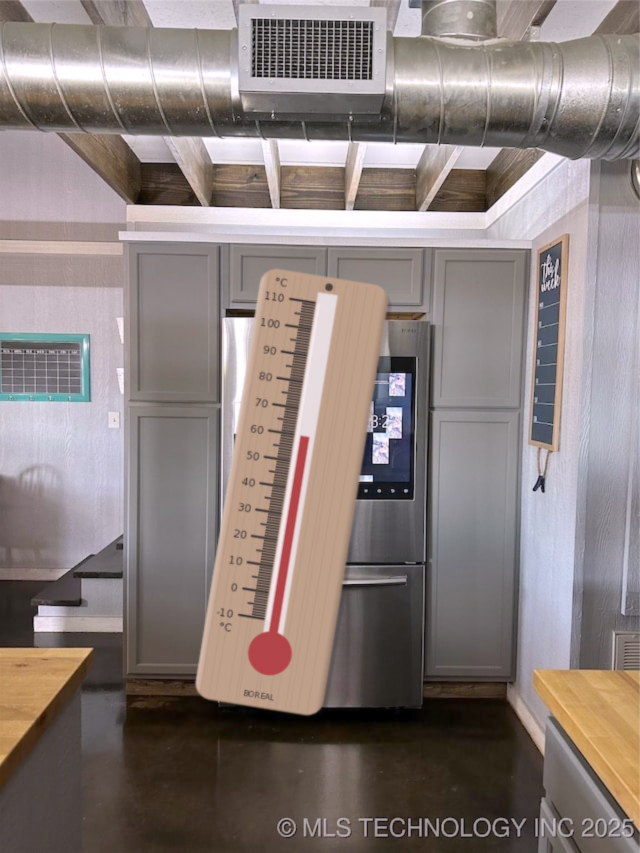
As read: 60
